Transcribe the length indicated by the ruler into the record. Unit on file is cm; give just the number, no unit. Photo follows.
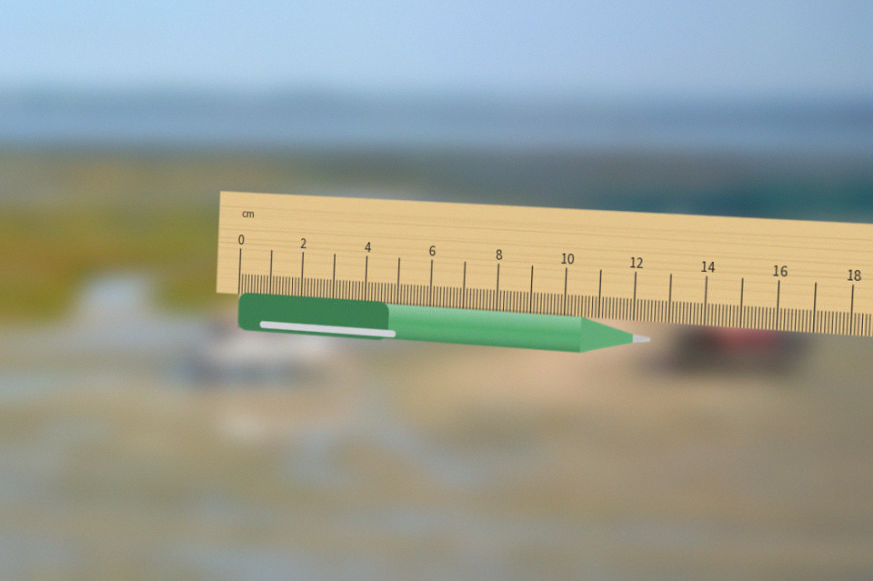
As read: 12.5
